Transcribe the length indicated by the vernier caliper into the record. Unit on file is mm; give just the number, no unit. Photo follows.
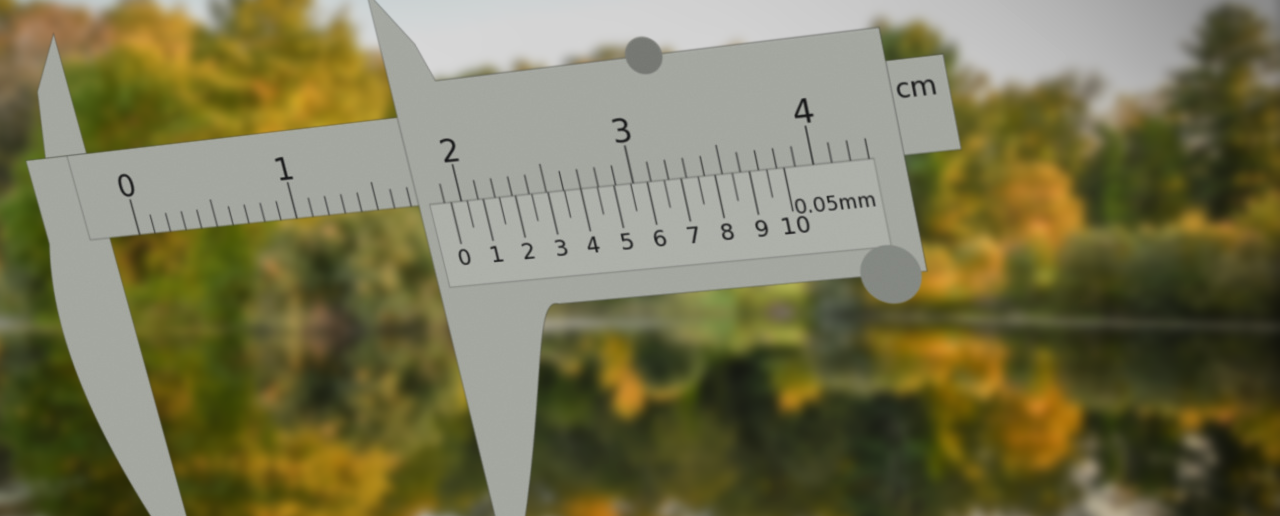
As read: 19.4
